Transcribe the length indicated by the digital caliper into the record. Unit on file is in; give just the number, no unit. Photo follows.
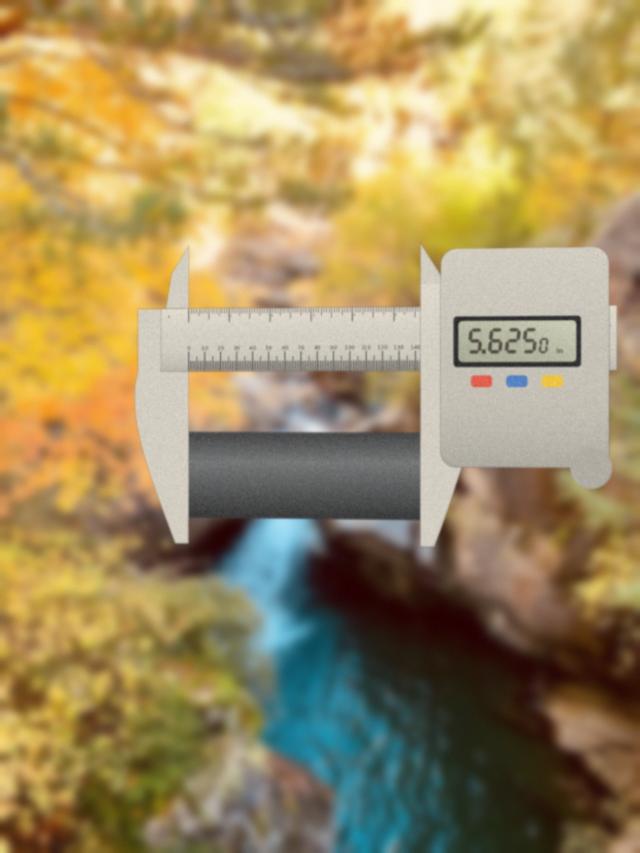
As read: 5.6250
